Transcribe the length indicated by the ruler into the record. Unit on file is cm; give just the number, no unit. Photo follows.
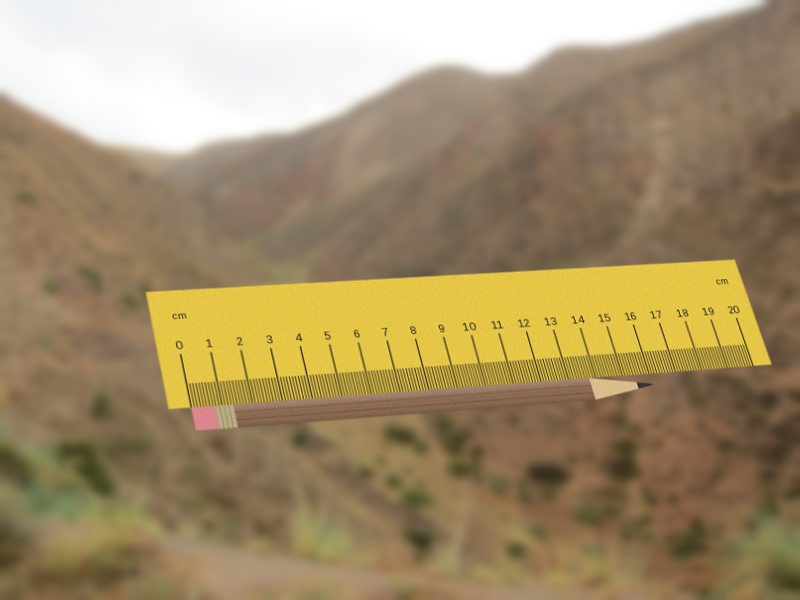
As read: 16
